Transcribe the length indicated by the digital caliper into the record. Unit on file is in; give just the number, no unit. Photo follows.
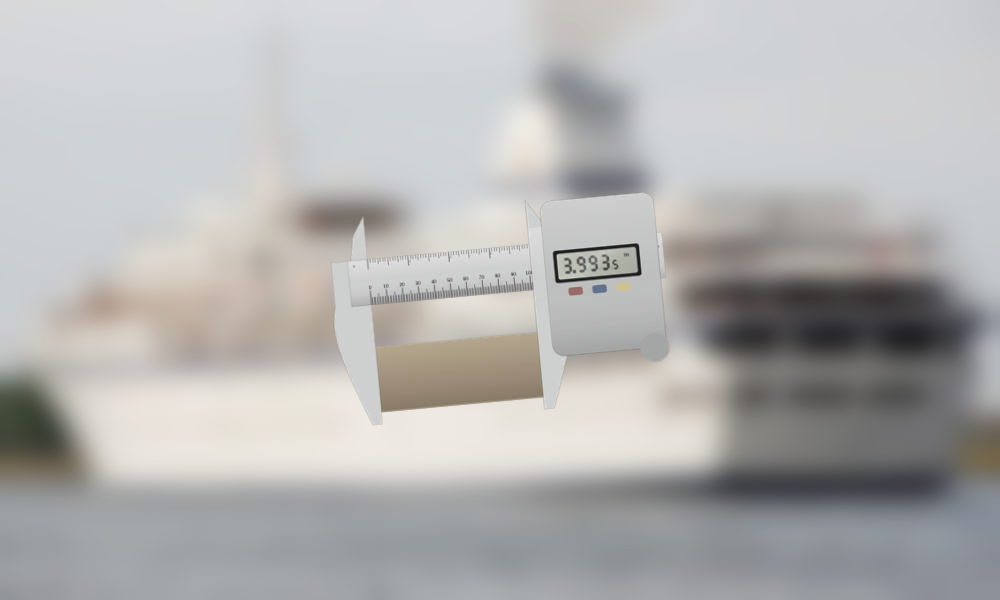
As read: 3.9935
